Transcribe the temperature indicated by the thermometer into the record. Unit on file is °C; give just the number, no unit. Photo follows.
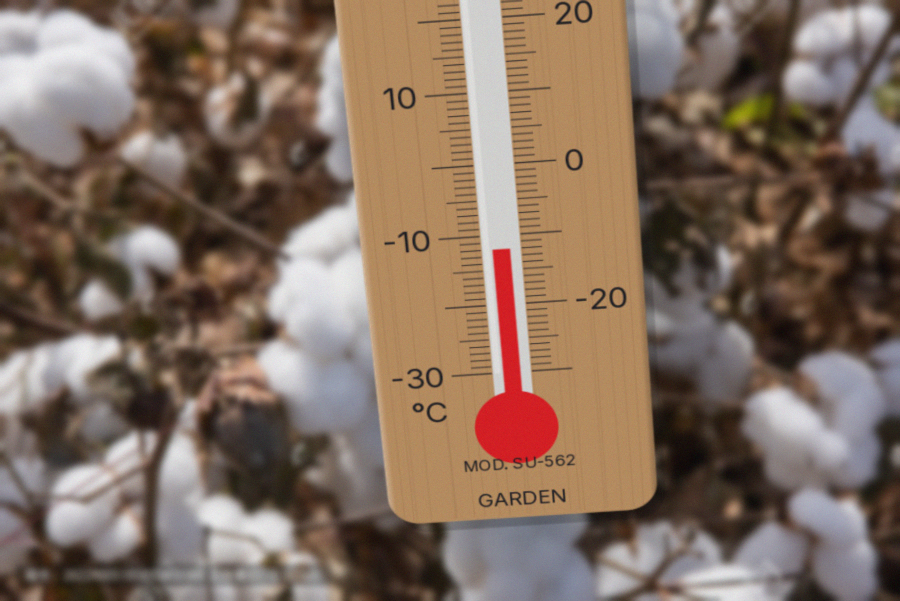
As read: -12
